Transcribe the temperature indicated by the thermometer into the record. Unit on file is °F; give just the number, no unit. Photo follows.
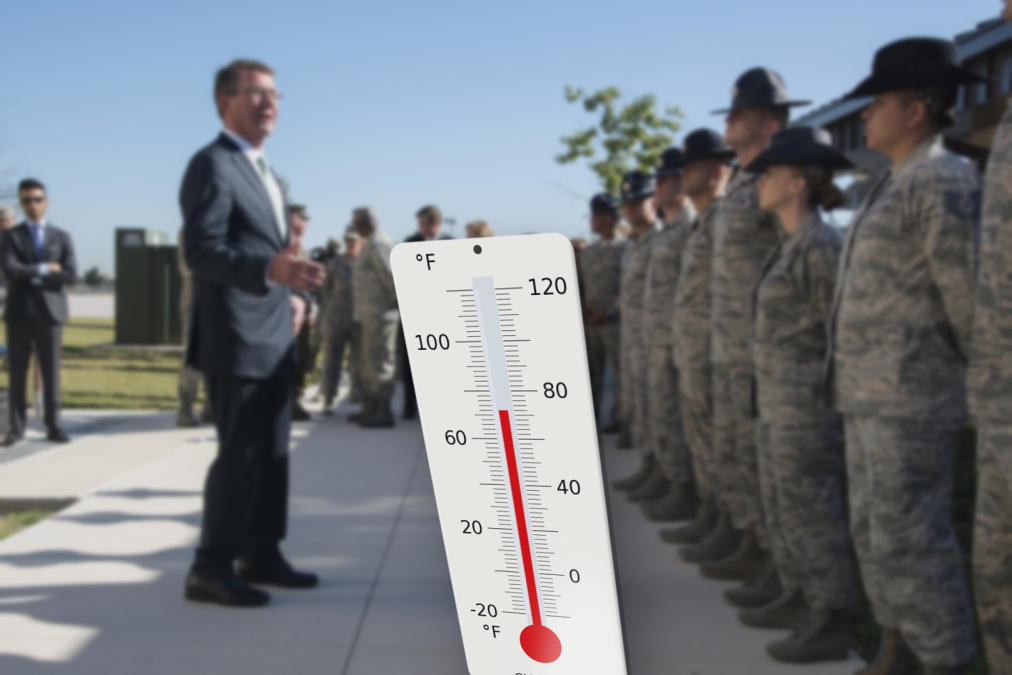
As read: 72
